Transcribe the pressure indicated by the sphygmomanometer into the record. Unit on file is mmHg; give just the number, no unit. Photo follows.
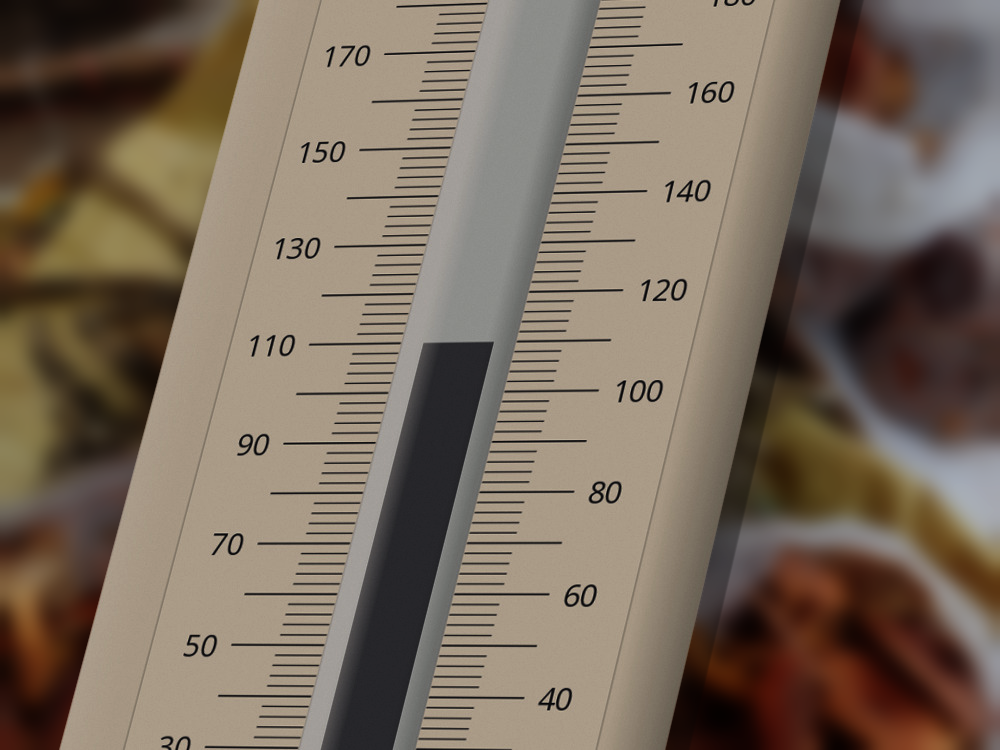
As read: 110
